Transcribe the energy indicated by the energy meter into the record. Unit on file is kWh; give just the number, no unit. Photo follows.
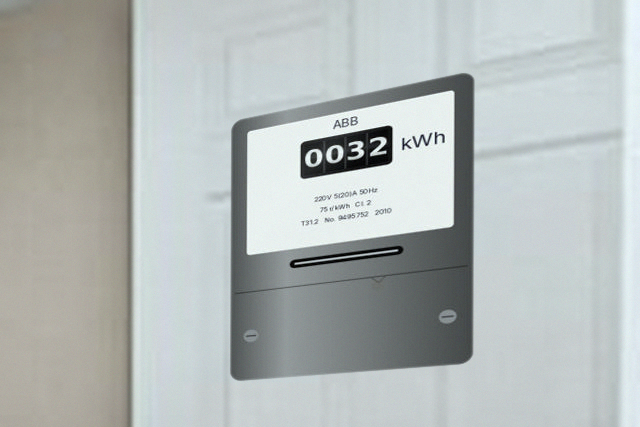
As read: 32
